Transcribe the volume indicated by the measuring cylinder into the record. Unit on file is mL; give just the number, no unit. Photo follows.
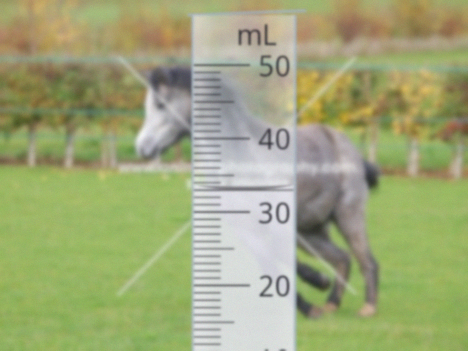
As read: 33
